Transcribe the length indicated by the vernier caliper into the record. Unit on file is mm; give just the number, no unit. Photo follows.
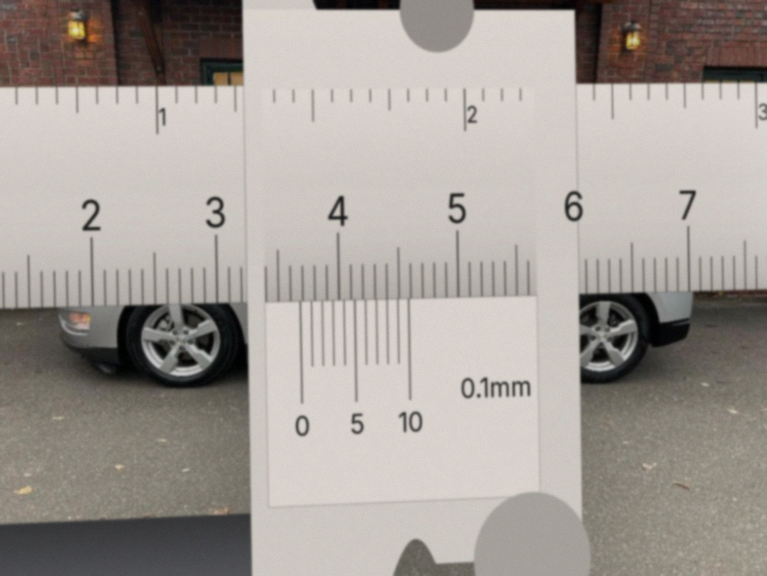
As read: 36.8
